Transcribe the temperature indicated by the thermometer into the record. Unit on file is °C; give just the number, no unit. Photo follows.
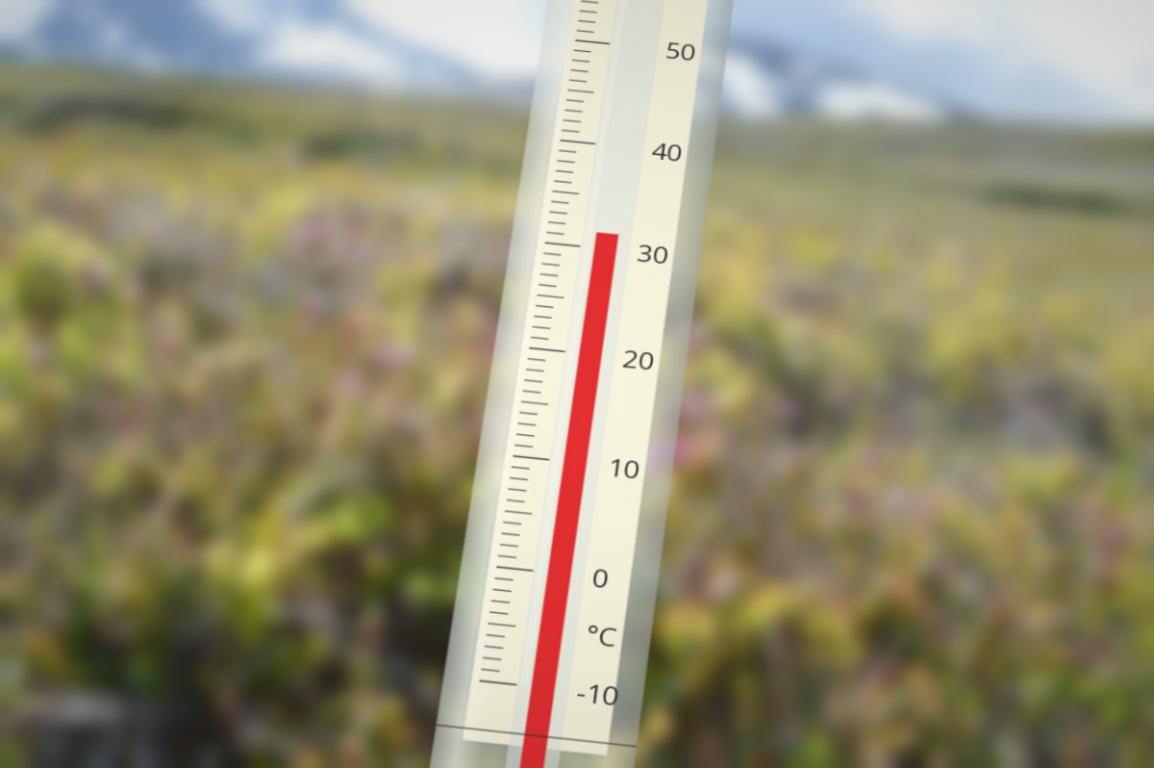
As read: 31.5
